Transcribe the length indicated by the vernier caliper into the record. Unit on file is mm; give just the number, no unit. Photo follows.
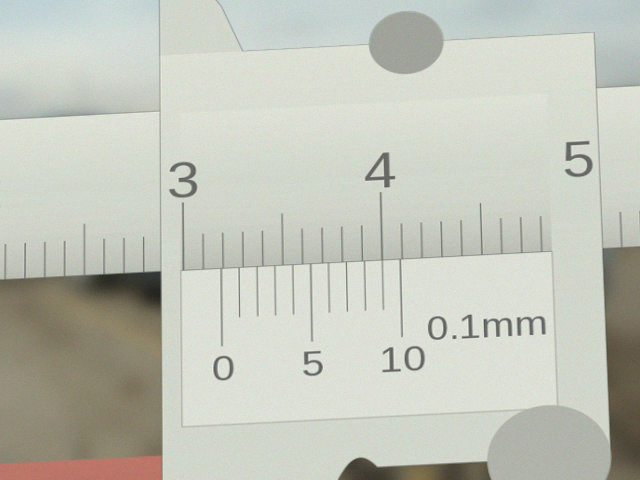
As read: 31.9
